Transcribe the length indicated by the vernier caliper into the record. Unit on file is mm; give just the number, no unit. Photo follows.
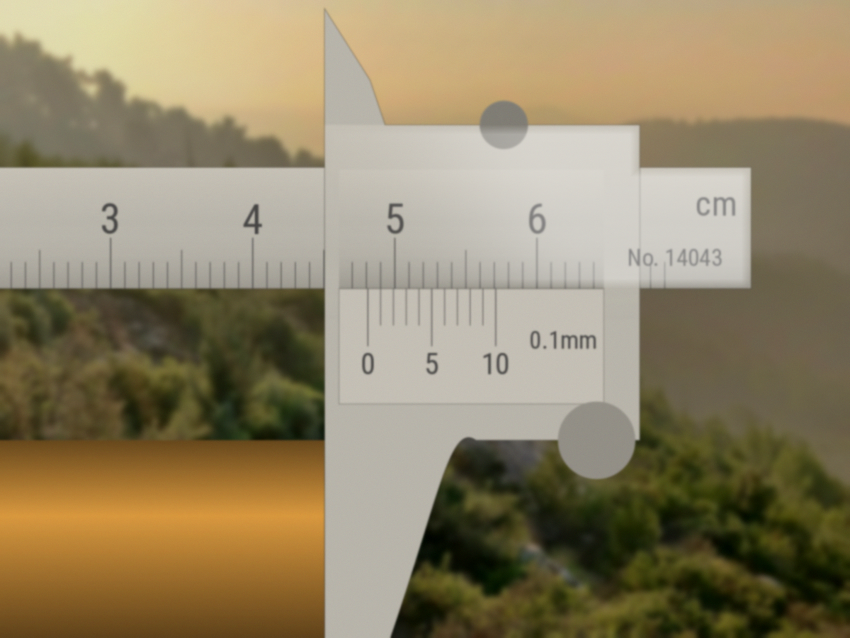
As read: 48.1
